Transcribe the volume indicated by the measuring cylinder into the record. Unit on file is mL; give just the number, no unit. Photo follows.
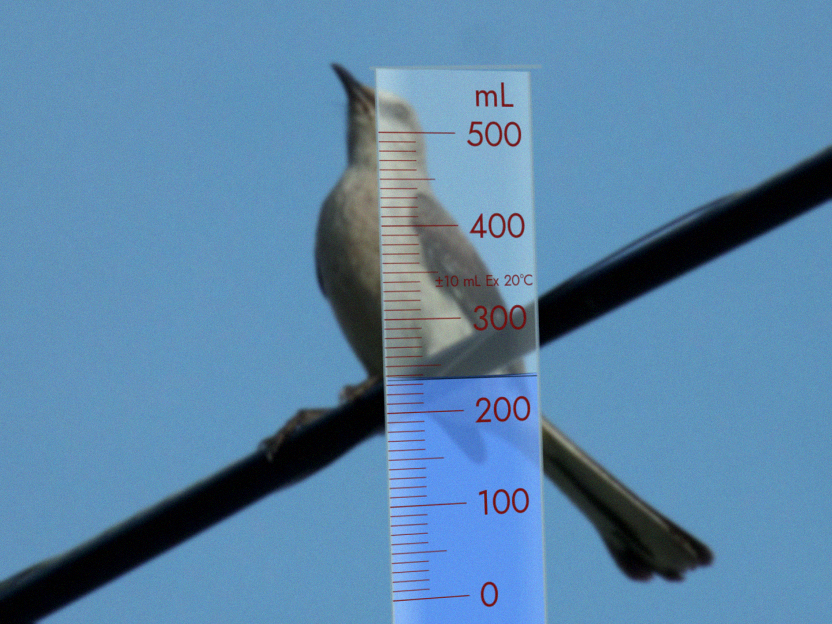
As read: 235
